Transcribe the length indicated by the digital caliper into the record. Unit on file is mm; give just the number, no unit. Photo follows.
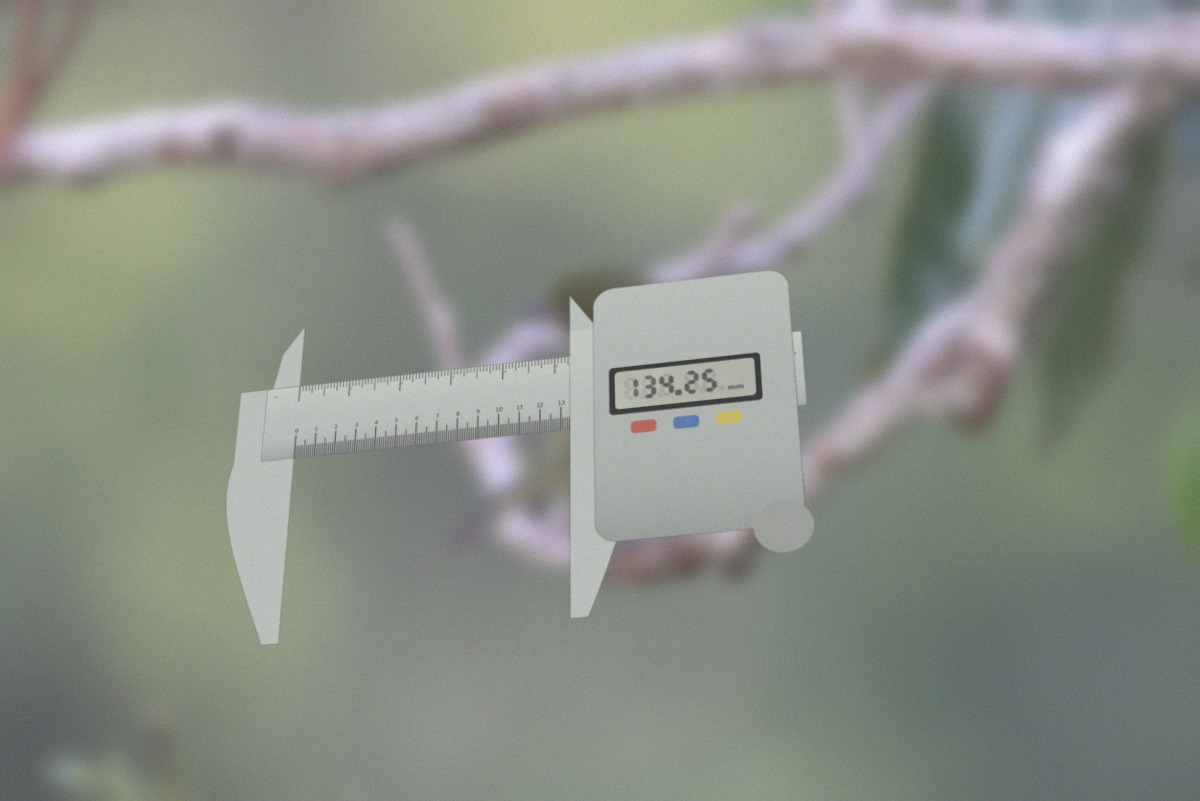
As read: 134.25
